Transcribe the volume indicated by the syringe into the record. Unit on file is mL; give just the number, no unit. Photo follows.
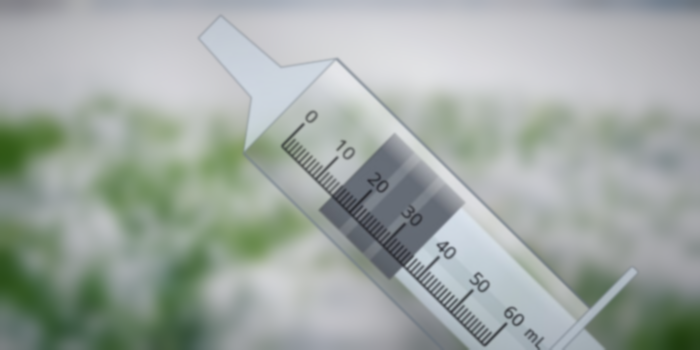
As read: 15
